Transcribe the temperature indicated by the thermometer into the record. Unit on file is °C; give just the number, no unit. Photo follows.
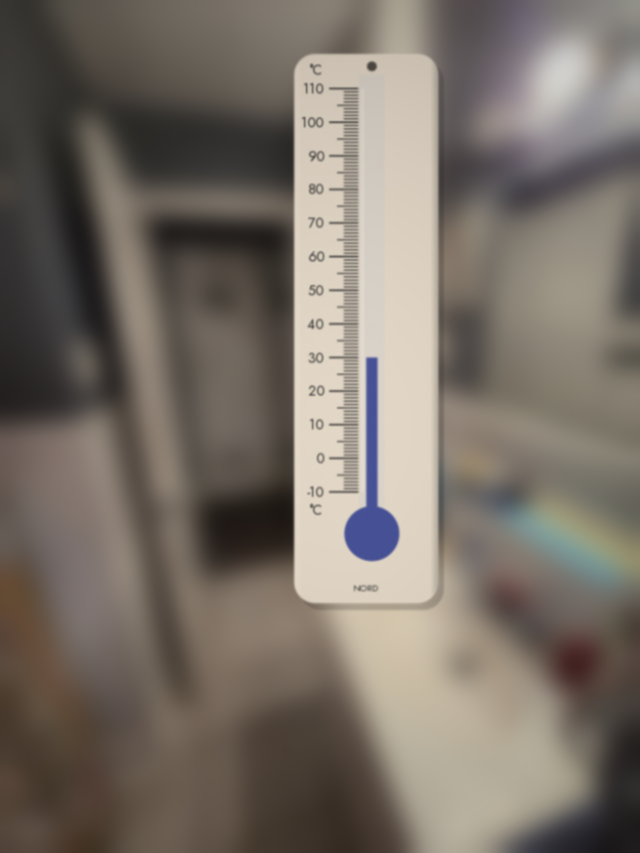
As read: 30
